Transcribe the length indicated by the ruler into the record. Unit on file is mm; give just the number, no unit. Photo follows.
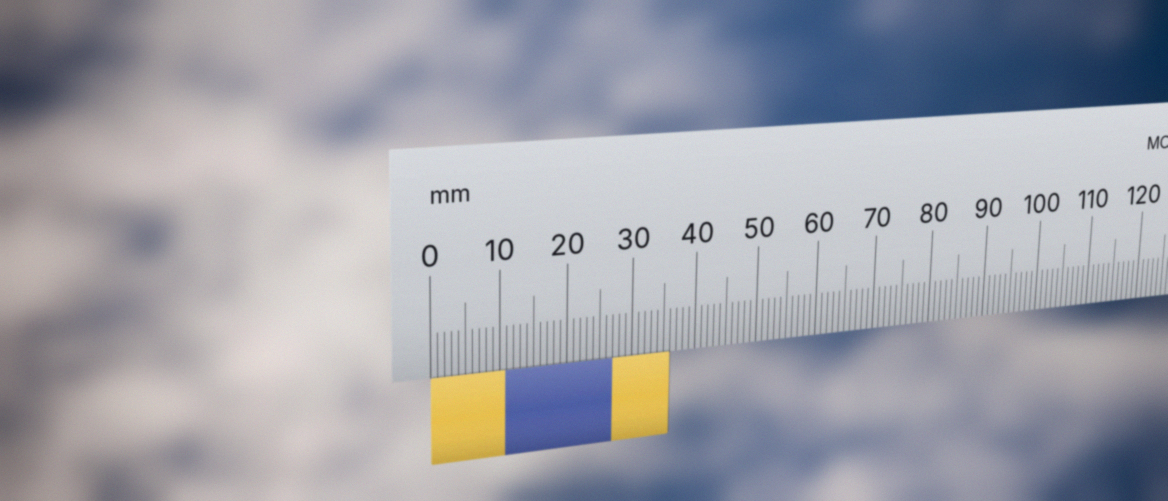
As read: 36
